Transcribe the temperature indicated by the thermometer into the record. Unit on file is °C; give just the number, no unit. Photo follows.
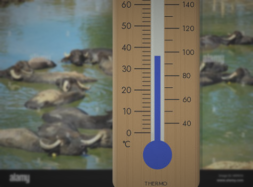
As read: 36
